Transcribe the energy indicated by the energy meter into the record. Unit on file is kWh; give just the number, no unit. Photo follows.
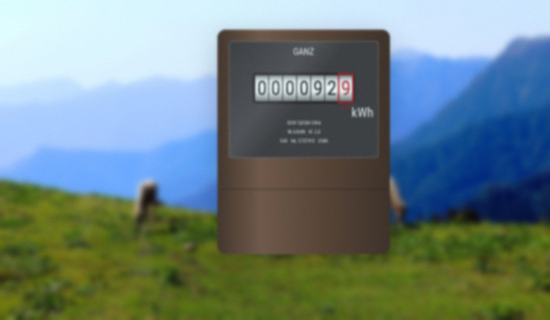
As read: 92.9
